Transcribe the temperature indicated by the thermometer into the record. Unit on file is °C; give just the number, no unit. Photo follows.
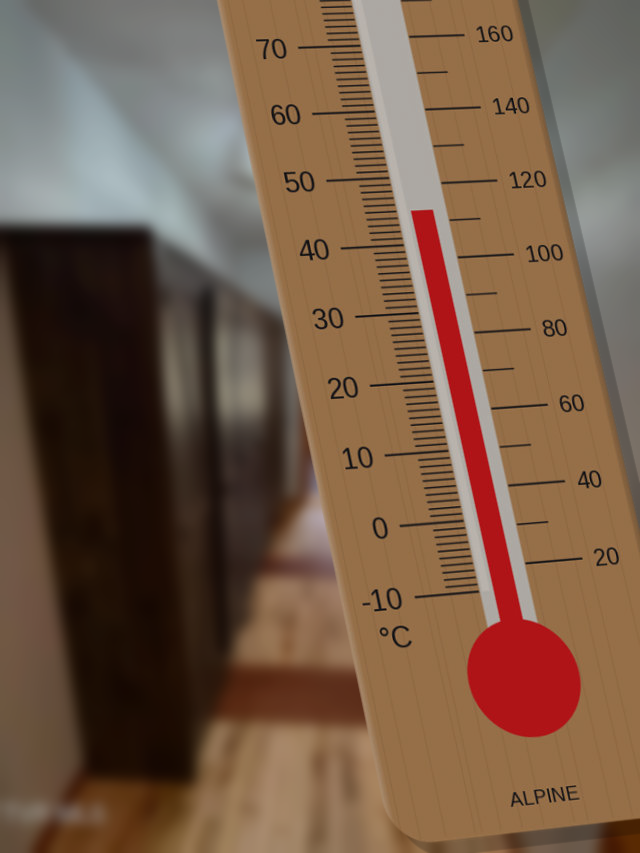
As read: 45
